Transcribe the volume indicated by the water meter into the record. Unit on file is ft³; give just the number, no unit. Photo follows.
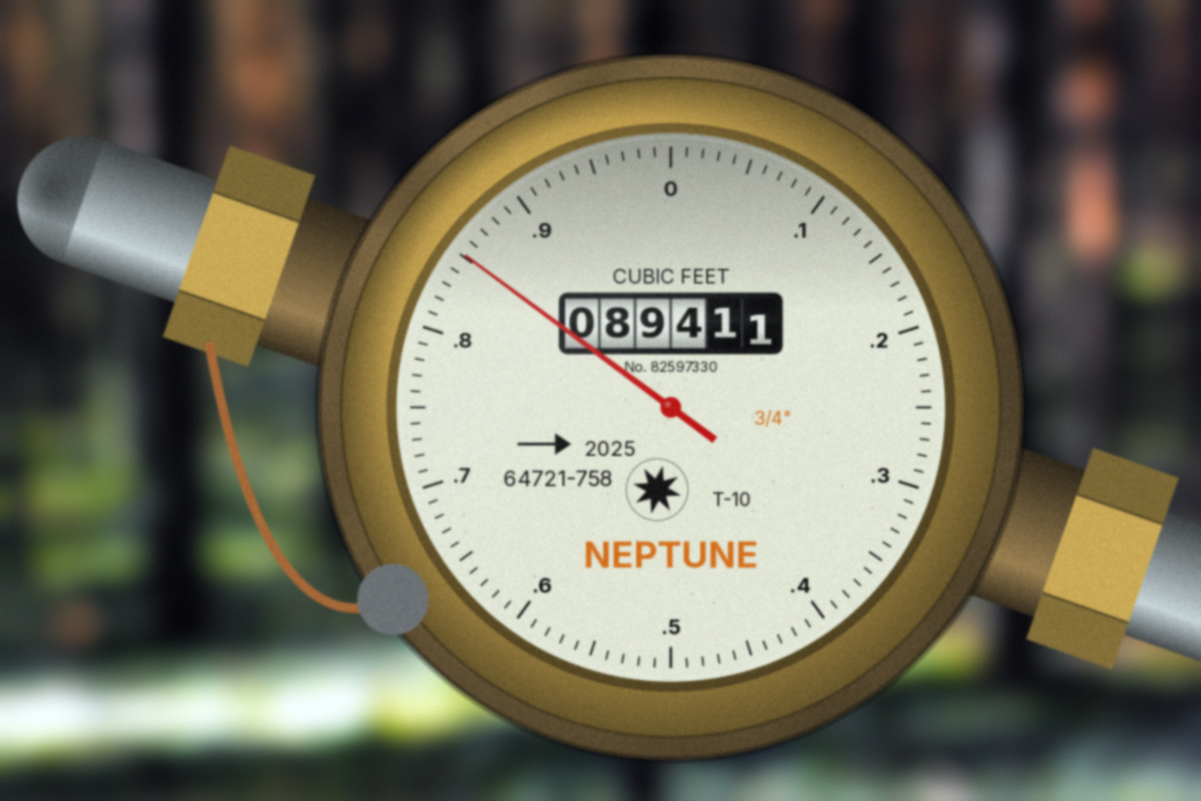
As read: 89410.85
